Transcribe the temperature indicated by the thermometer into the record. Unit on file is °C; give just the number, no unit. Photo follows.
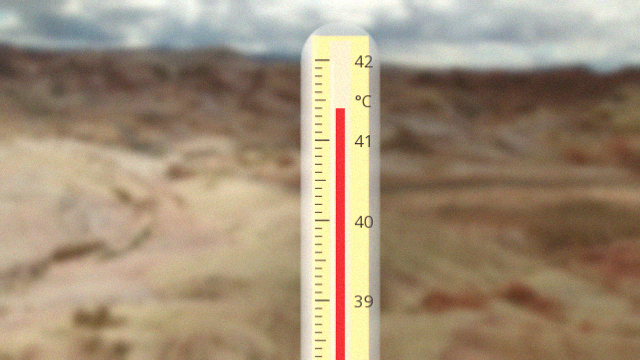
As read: 41.4
